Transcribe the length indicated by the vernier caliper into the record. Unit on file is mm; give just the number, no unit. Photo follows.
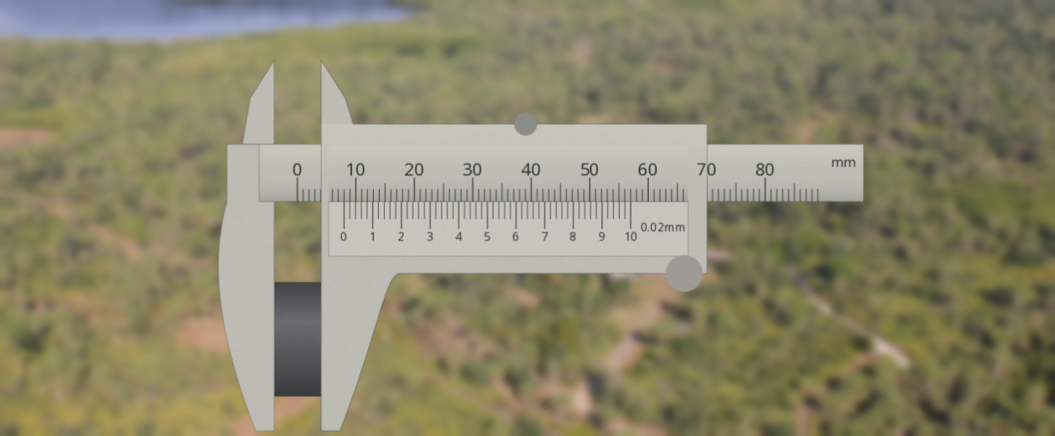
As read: 8.0
